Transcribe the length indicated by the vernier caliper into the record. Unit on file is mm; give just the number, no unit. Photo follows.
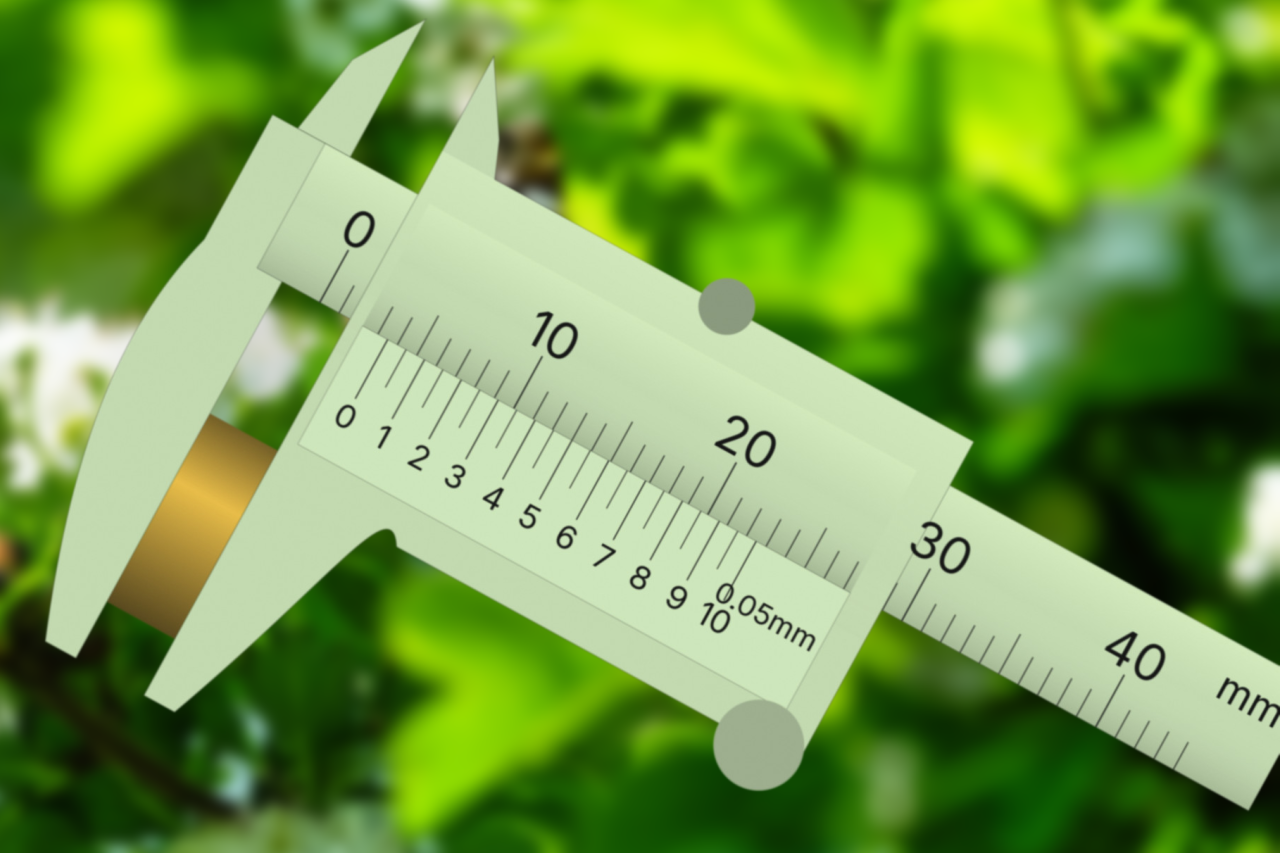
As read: 3.5
